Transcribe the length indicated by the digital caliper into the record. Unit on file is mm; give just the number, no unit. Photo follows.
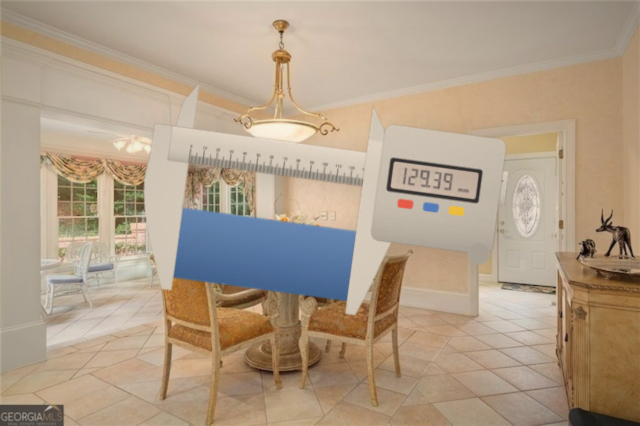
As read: 129.39
